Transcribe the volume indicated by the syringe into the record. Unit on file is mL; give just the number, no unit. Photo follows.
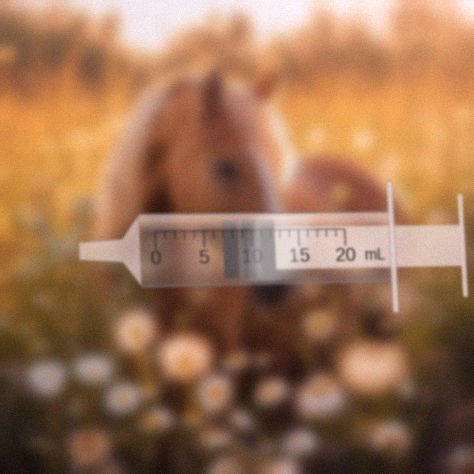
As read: 7
